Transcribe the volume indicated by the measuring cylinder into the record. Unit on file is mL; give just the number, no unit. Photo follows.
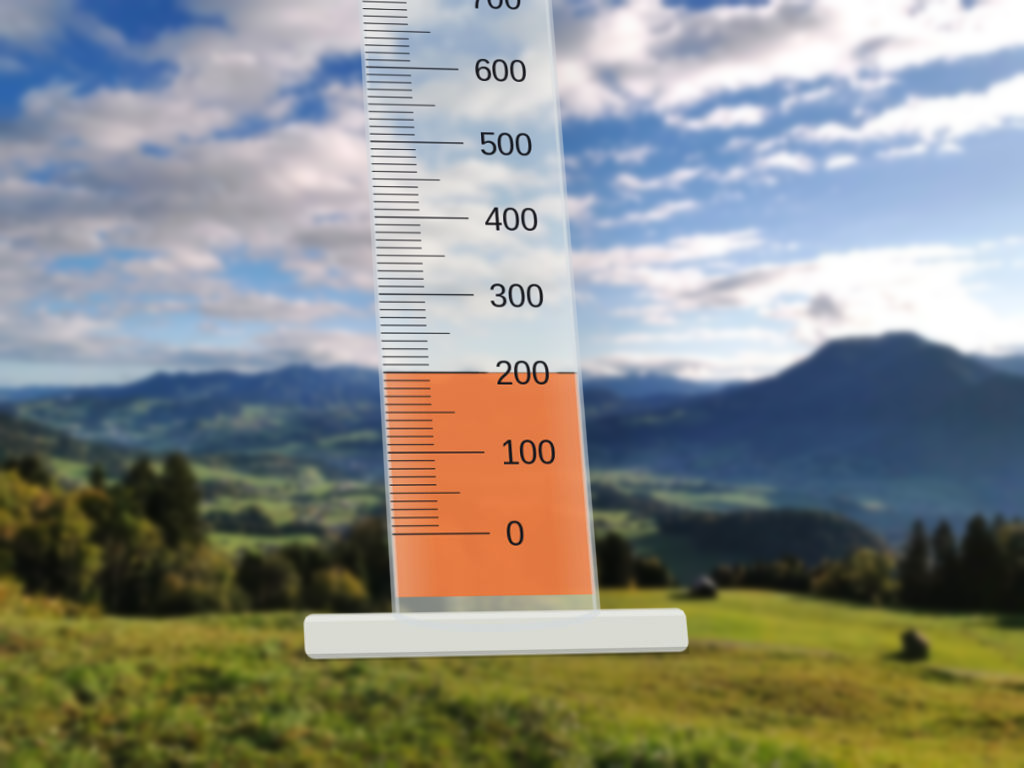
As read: 200
